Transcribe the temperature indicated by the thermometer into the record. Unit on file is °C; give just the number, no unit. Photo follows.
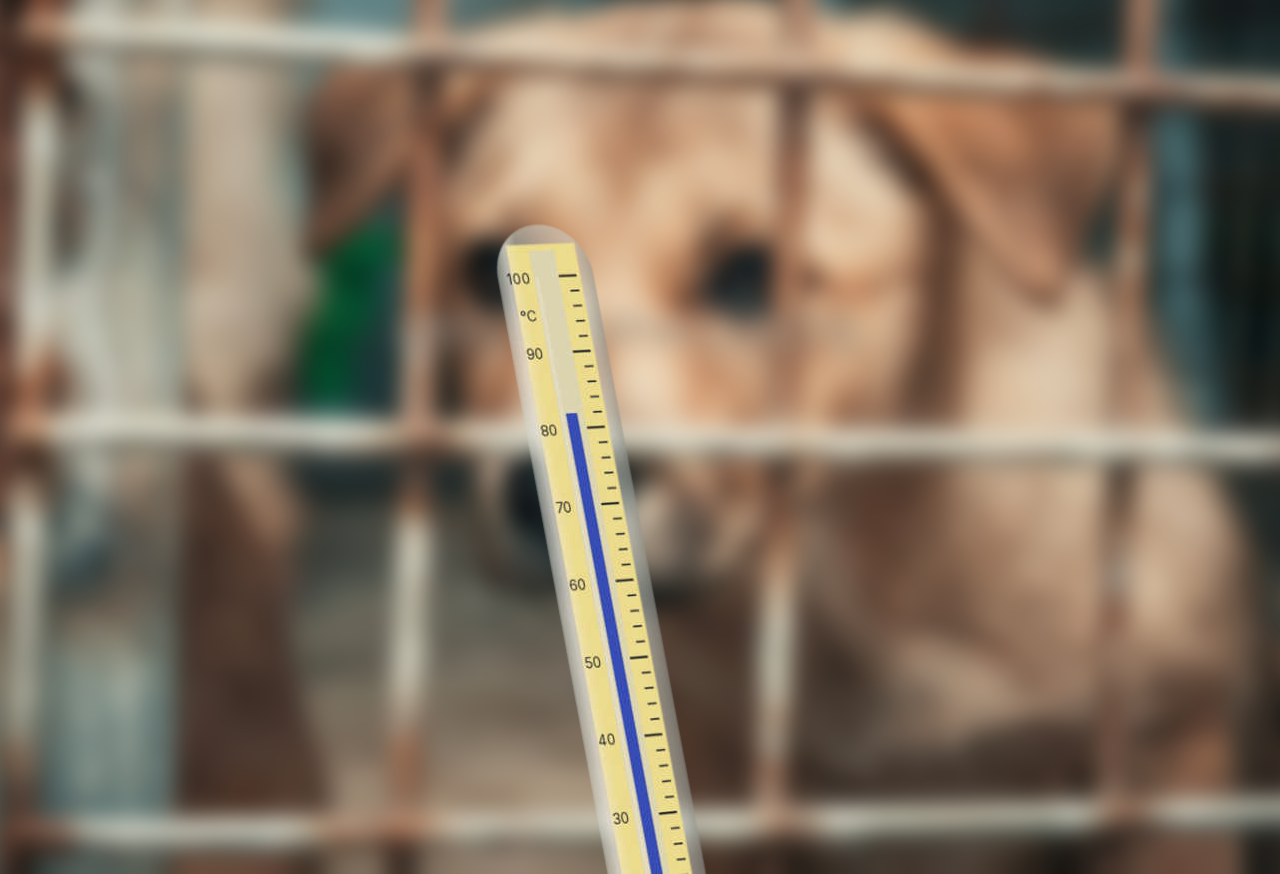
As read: 82
